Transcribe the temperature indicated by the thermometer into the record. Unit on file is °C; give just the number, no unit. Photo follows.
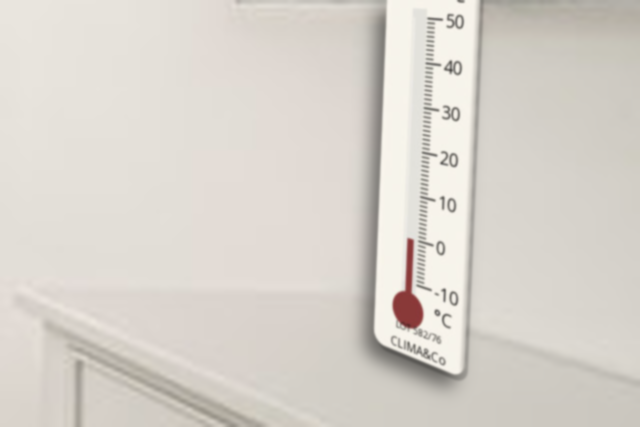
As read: 0
